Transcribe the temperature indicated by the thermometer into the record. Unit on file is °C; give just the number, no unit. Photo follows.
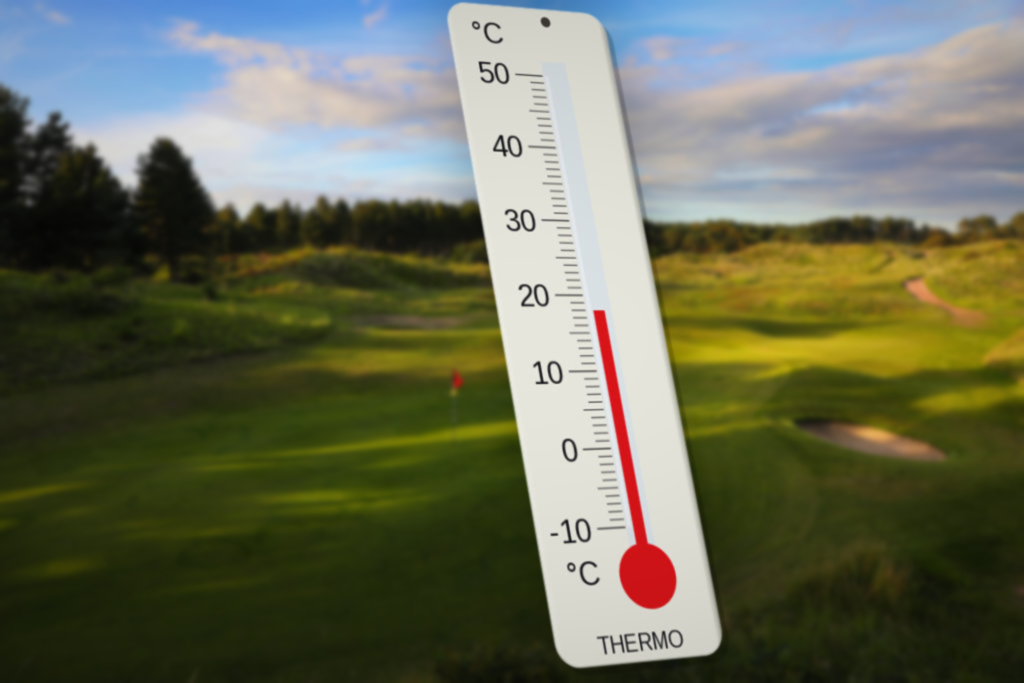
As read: 18
